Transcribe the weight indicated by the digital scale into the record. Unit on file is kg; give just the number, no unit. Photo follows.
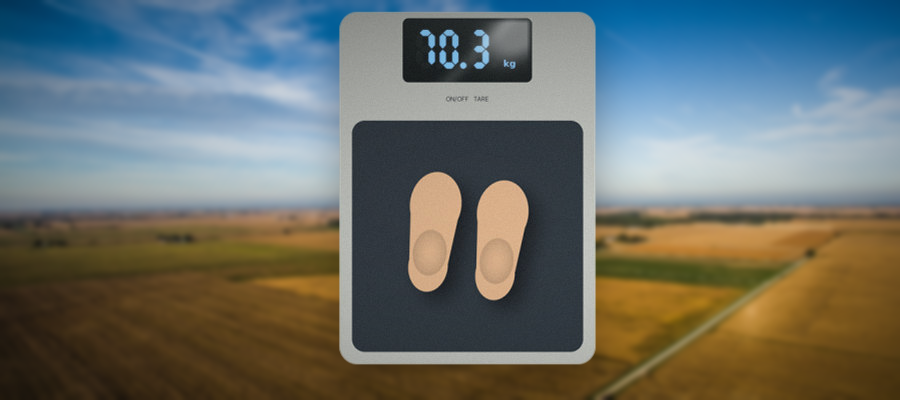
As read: 70.3
